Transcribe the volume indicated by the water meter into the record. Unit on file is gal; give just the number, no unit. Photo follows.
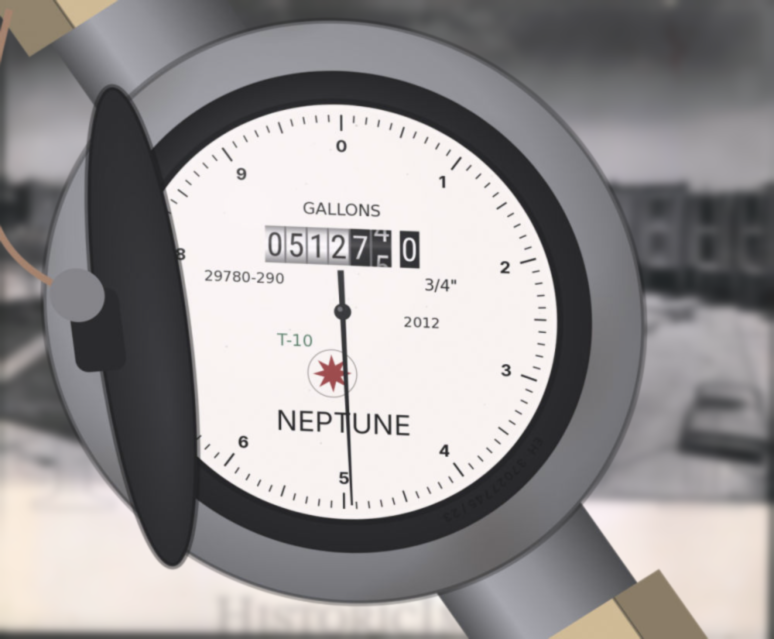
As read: 512744.9
